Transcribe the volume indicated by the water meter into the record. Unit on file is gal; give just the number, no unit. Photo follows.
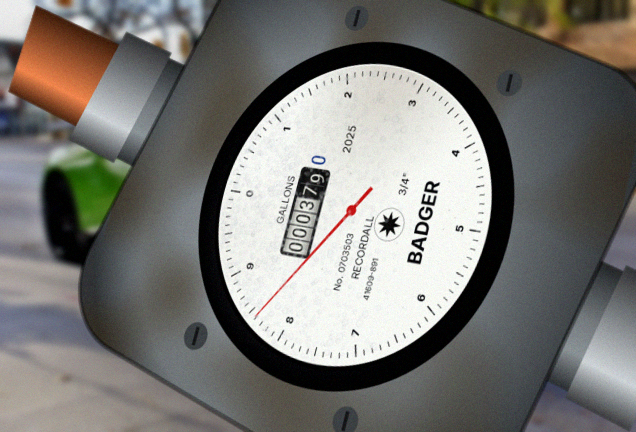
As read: 3788.4
